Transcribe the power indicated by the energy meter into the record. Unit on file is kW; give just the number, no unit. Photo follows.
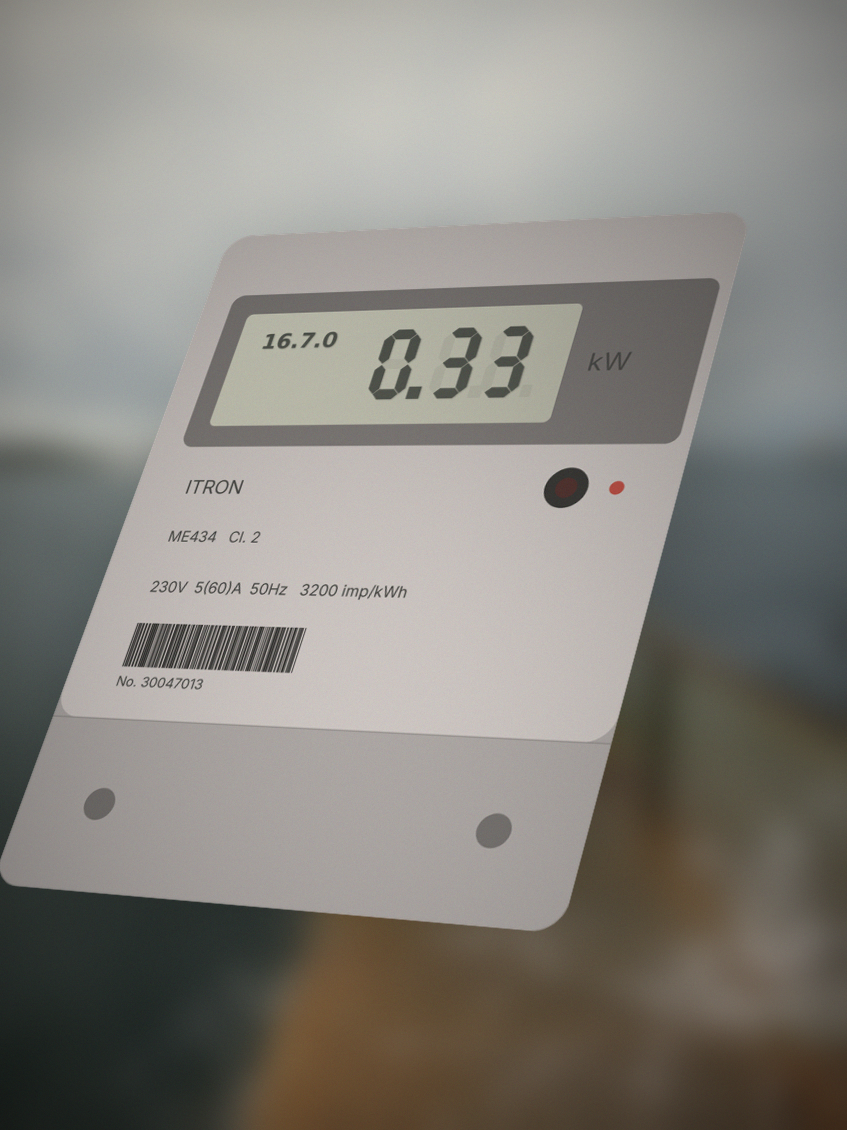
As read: 0.33
